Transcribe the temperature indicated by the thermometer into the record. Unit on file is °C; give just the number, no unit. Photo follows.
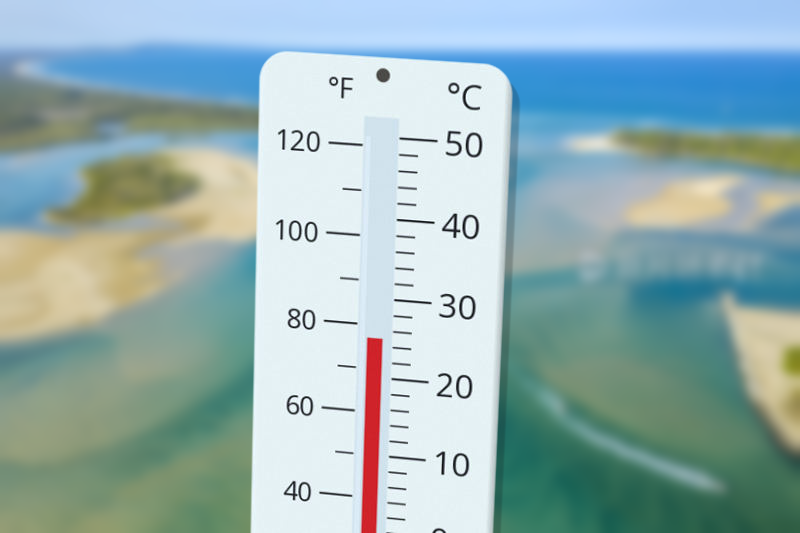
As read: 25
